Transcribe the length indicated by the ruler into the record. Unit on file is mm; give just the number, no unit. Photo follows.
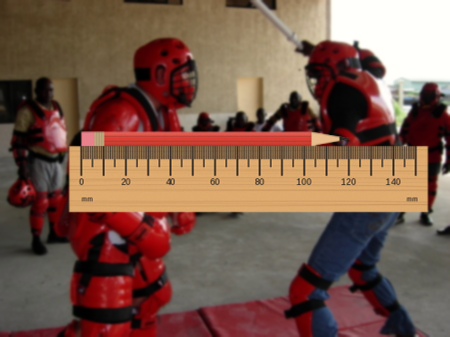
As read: 120
